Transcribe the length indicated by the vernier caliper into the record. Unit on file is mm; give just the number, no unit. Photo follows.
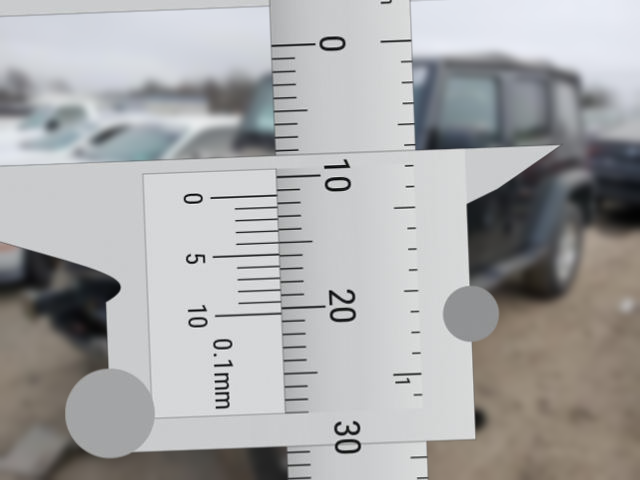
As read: 11.4
